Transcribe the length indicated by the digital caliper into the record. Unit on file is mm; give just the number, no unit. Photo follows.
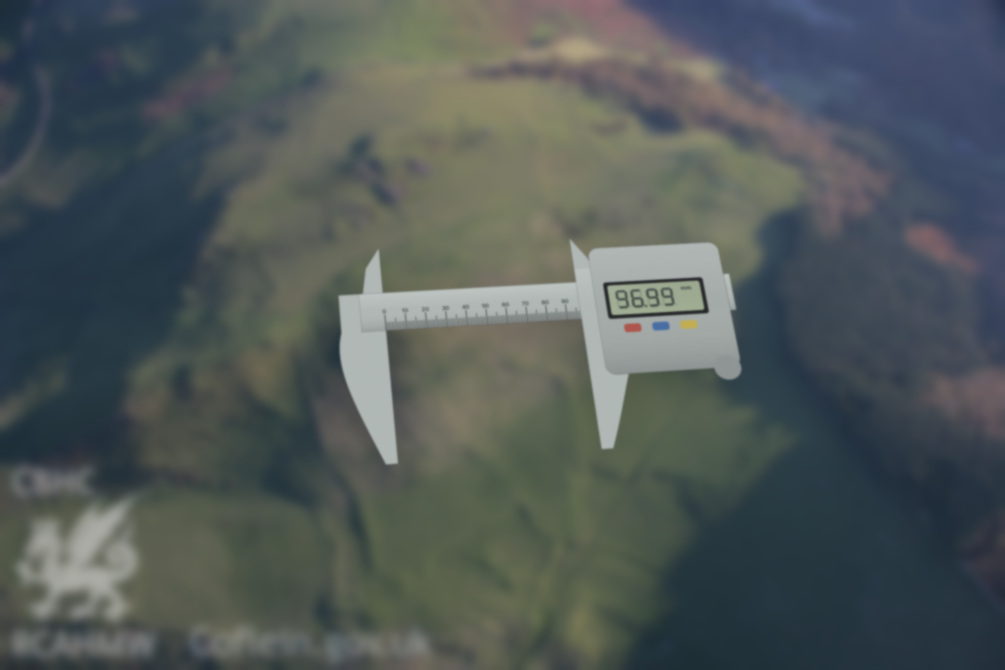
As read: 96.99
